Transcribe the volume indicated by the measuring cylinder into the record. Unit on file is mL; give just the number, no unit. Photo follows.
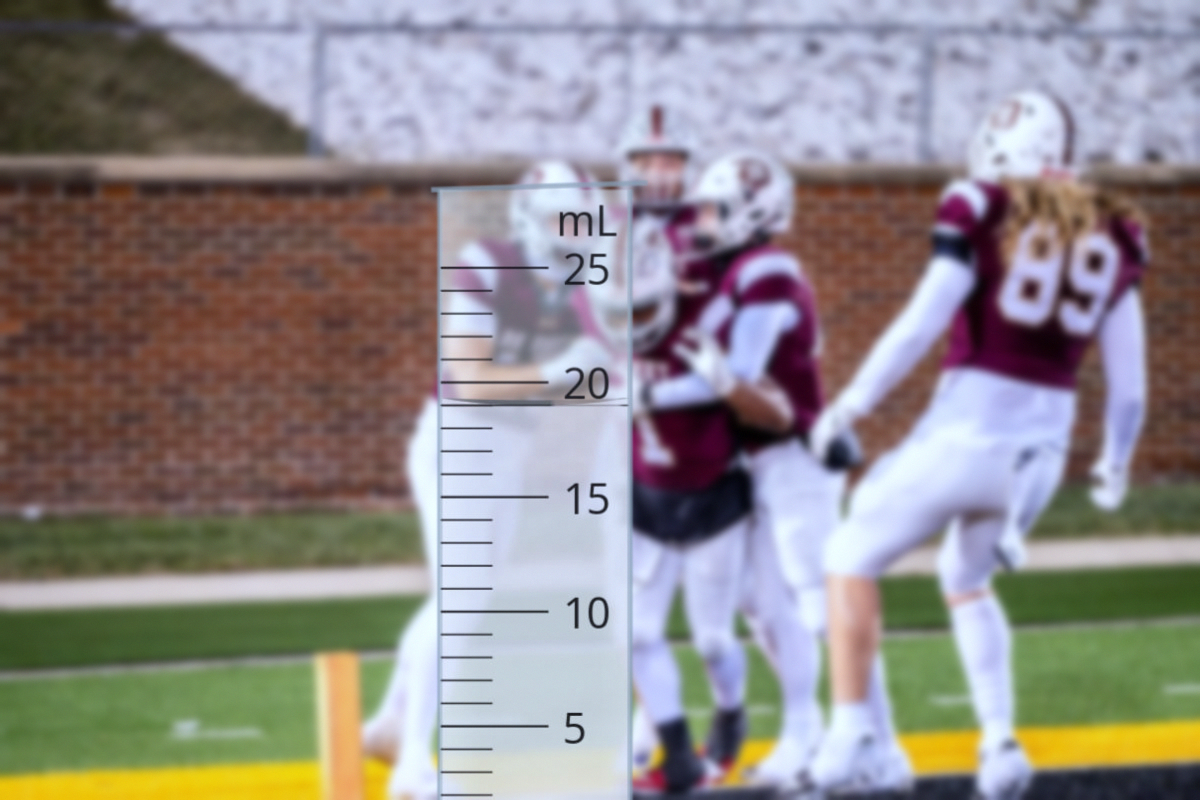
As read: 19
